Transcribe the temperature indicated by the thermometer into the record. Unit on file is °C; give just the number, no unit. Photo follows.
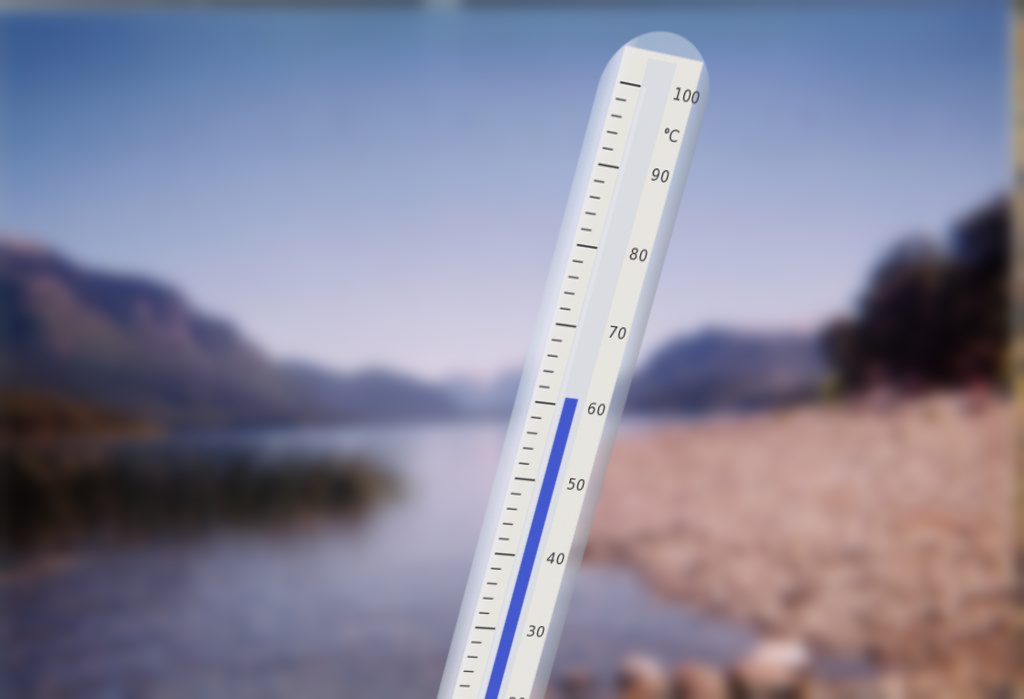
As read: 61
